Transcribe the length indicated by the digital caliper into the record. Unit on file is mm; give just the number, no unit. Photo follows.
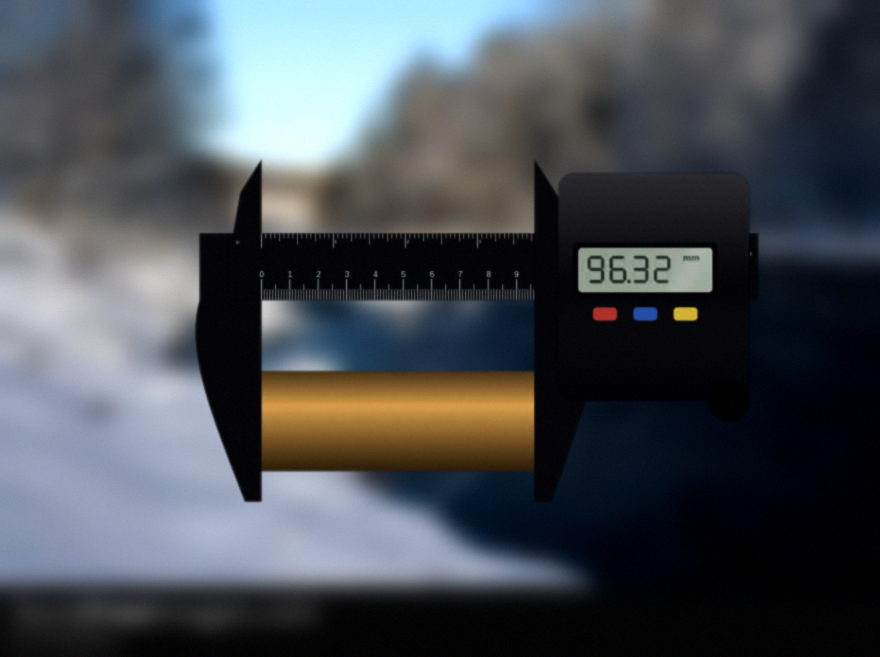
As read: 96.32
